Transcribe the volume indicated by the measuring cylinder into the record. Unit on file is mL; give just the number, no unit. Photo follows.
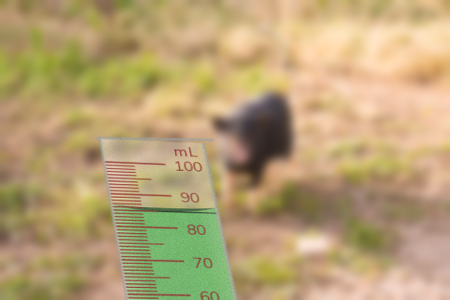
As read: 85
